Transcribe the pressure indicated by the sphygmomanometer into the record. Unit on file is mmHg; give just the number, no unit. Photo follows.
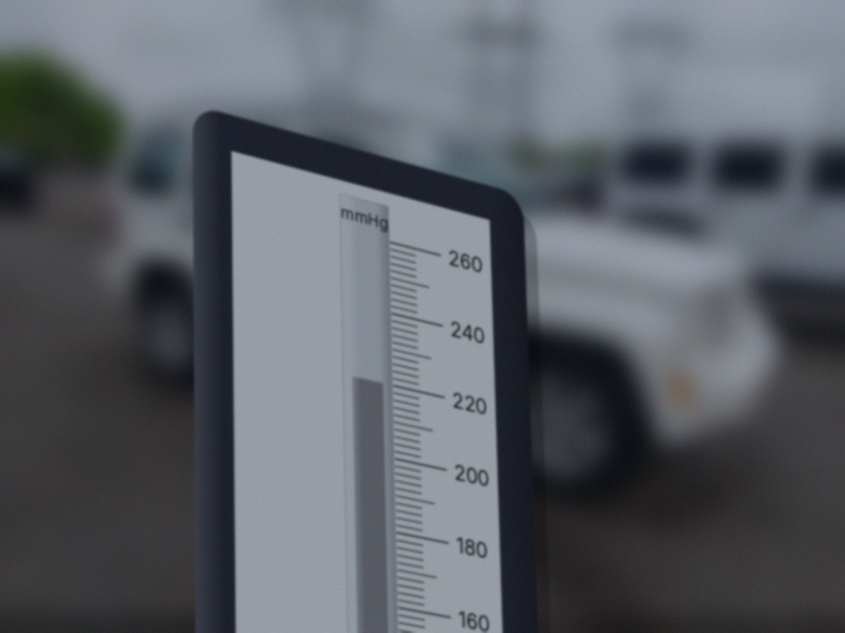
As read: 220
